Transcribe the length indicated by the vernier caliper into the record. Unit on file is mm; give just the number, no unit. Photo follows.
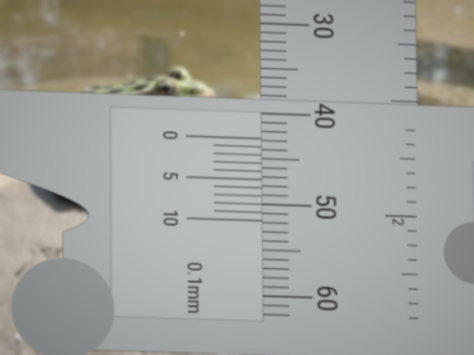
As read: 42.8
